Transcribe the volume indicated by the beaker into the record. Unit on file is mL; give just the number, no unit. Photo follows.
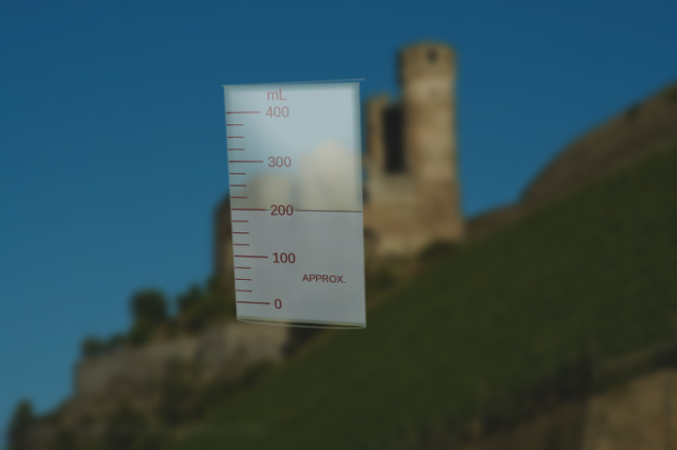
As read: 200
